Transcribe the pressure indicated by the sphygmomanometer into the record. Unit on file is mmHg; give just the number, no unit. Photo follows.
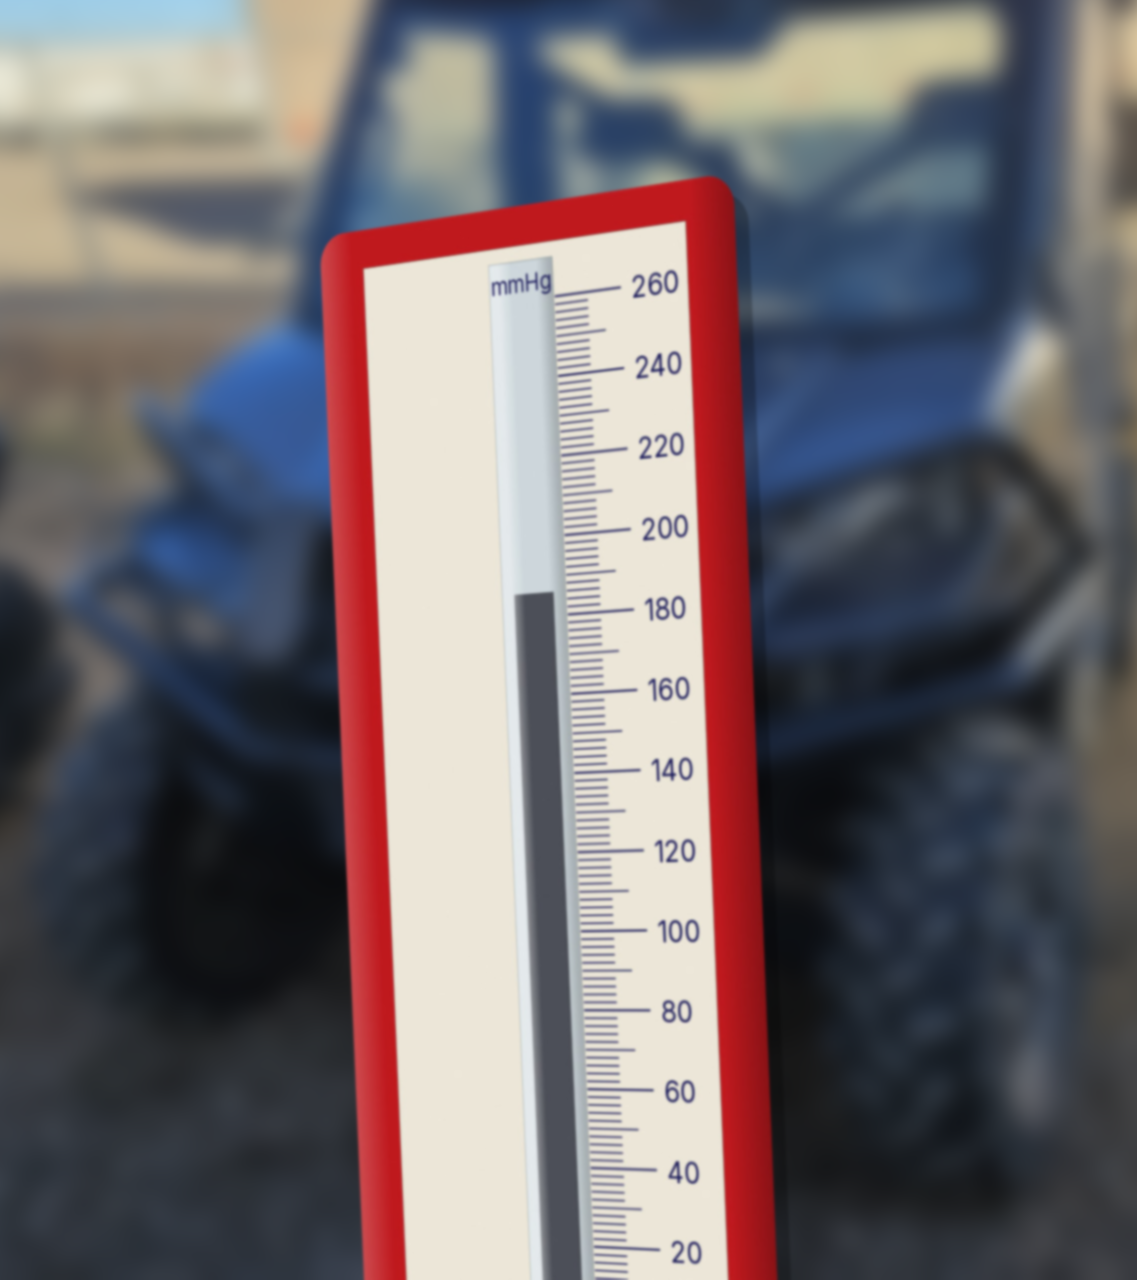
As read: 186
